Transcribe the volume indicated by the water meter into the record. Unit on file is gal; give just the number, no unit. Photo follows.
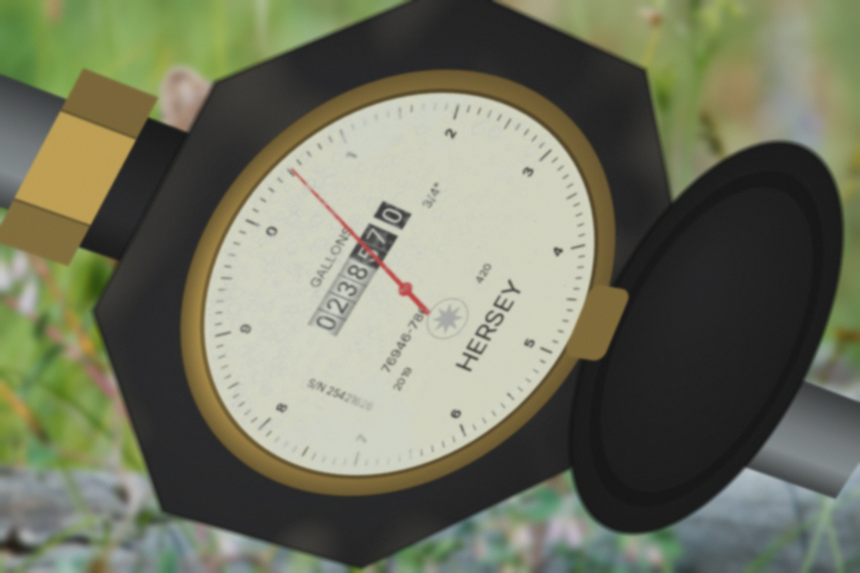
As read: 238570.5
